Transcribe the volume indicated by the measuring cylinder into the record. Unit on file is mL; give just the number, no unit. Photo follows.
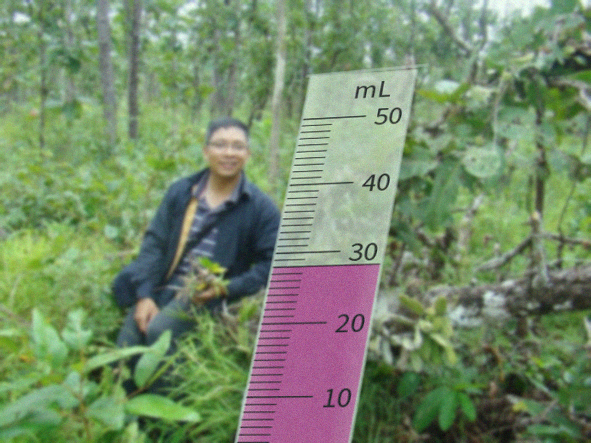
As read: 28
